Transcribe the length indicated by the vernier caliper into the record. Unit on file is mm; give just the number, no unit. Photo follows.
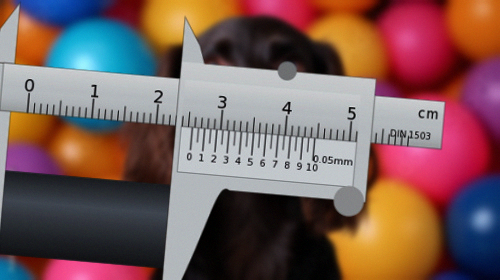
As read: 25.6
